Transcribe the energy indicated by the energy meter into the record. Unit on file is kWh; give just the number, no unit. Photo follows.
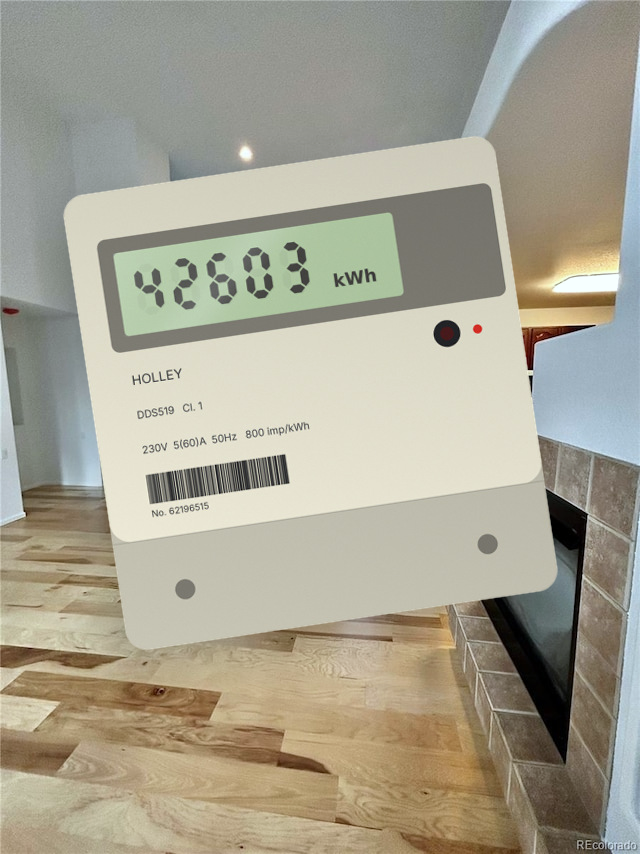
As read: 42603
